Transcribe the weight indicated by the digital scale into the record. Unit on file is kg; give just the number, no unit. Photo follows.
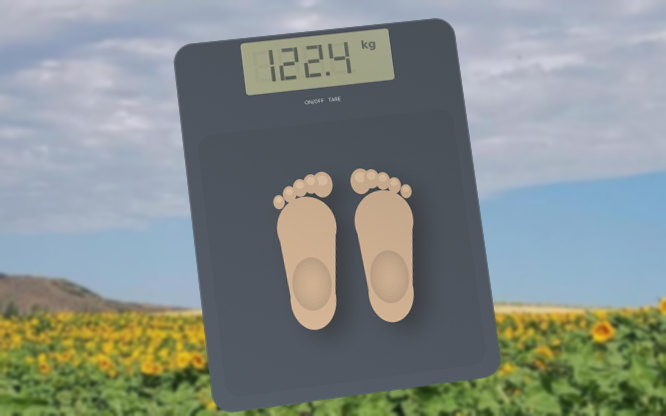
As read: 122.4
